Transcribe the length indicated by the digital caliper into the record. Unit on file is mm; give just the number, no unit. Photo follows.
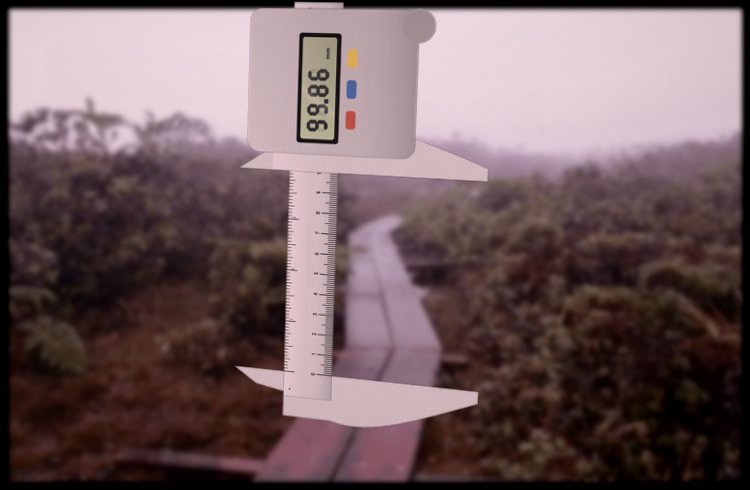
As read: 99.86
